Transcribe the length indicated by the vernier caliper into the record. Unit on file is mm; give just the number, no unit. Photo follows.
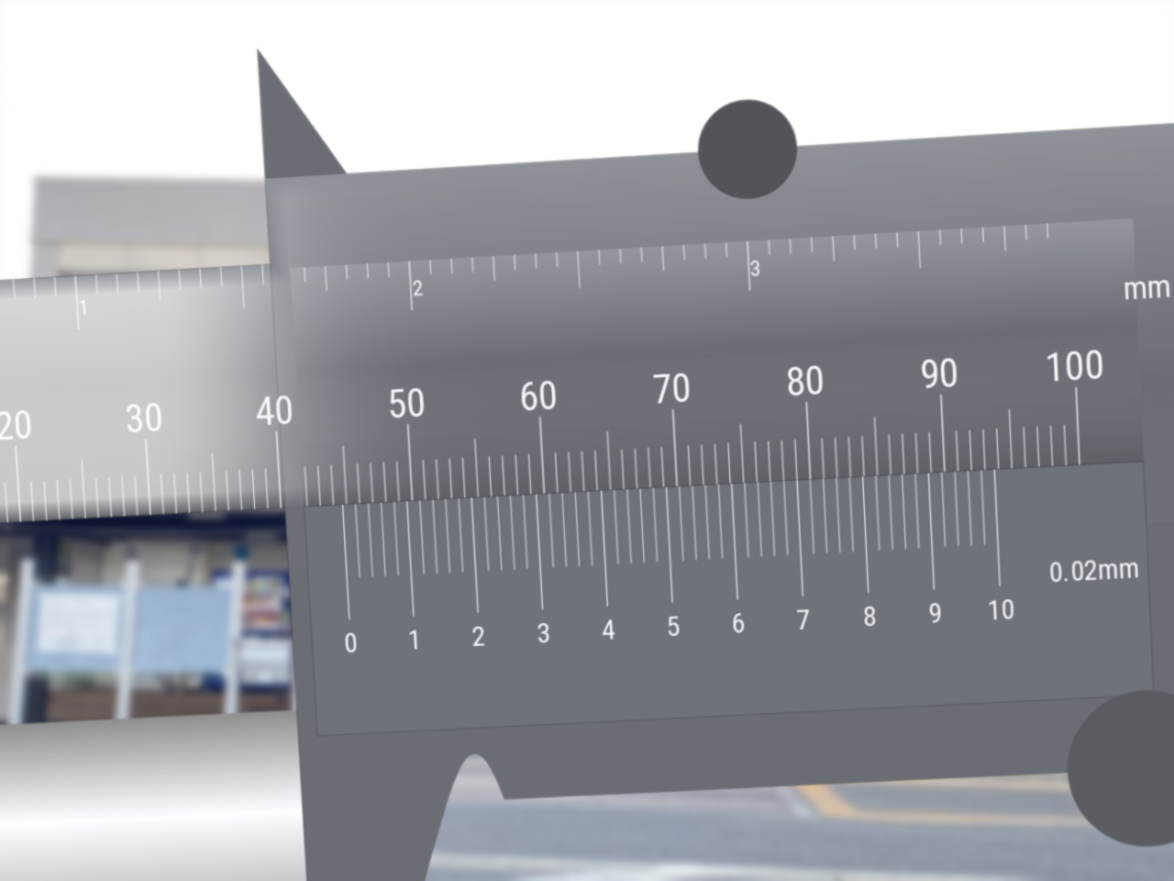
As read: 44.7
